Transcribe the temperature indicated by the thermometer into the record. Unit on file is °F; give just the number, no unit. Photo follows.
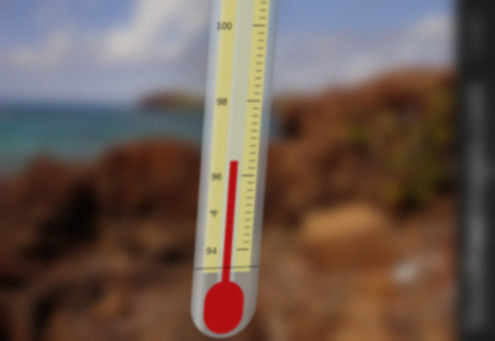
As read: 96.4
